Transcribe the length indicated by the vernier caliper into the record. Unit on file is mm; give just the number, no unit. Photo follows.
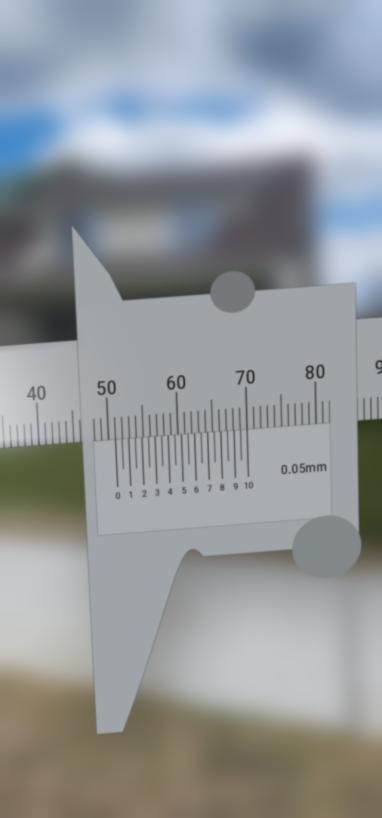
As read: 51.0
